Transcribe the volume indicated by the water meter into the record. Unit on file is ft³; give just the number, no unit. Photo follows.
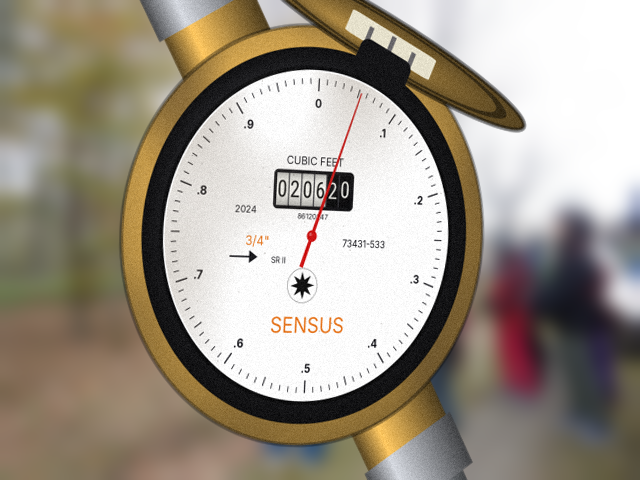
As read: 20620.05
